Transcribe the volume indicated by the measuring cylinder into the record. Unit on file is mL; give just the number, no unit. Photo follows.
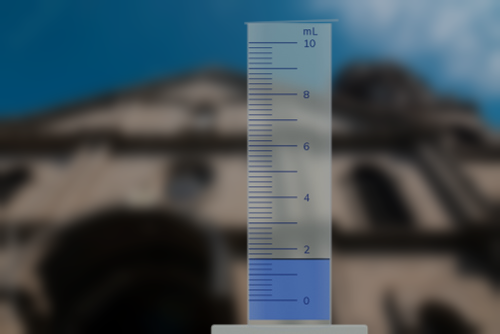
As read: 1.6
